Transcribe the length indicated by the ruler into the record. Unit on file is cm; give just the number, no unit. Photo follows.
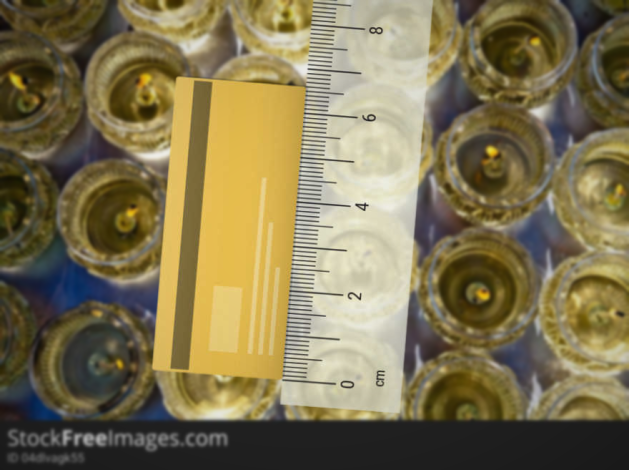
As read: 6.6
